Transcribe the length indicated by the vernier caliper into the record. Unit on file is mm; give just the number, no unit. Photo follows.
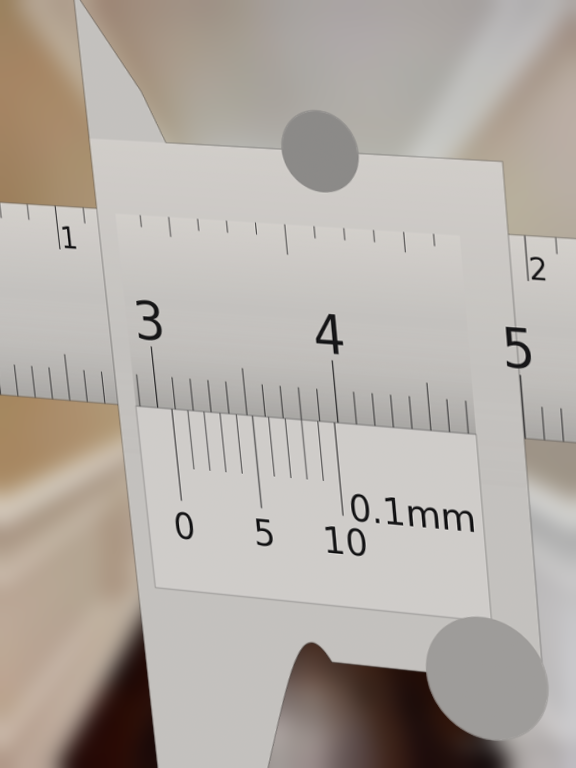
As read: 30.8
